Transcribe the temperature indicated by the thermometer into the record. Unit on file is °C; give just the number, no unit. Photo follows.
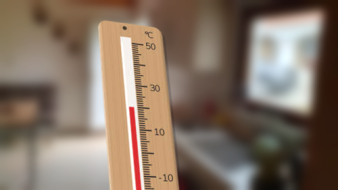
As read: 20
